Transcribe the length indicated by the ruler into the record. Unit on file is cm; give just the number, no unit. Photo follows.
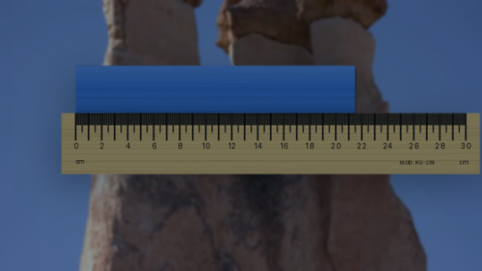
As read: 21.5
